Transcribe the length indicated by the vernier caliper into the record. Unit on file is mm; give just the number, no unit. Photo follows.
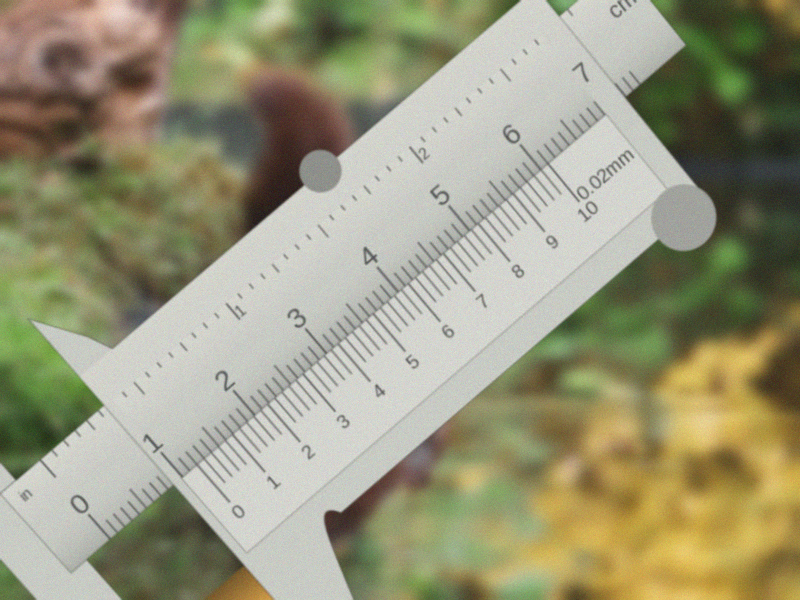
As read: 12.0
